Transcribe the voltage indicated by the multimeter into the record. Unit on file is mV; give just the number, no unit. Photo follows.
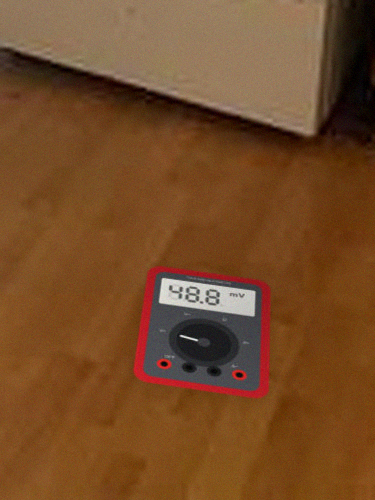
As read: 48.8
